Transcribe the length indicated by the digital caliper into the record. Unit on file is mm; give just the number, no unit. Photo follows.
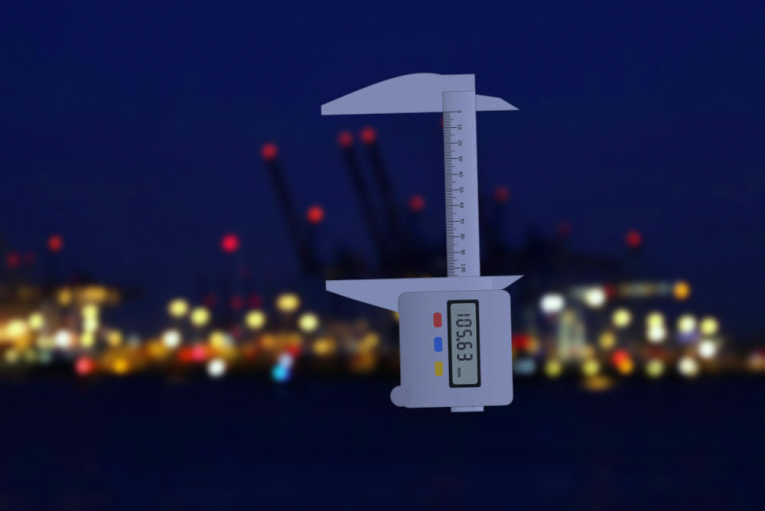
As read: 105.63
